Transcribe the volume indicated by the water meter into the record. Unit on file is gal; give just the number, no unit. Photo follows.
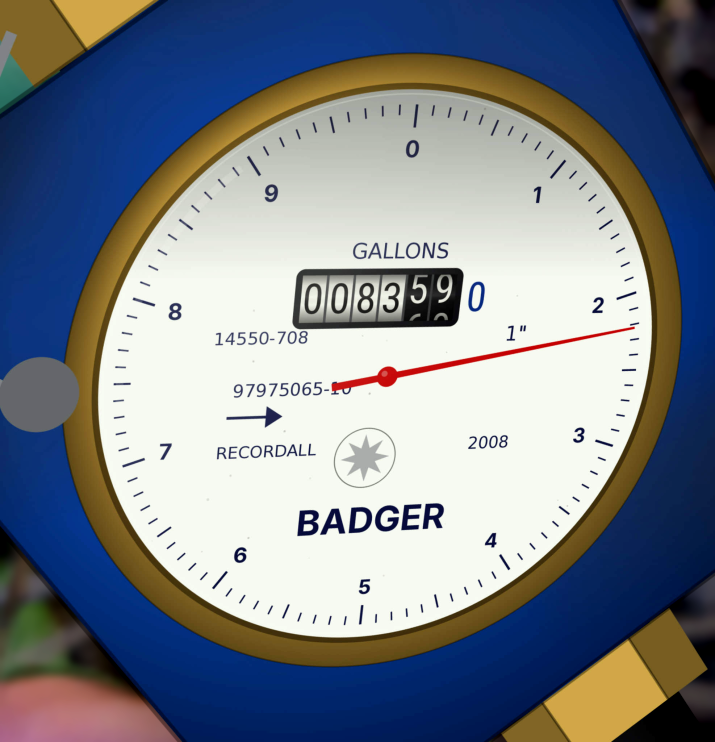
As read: 83592.2
